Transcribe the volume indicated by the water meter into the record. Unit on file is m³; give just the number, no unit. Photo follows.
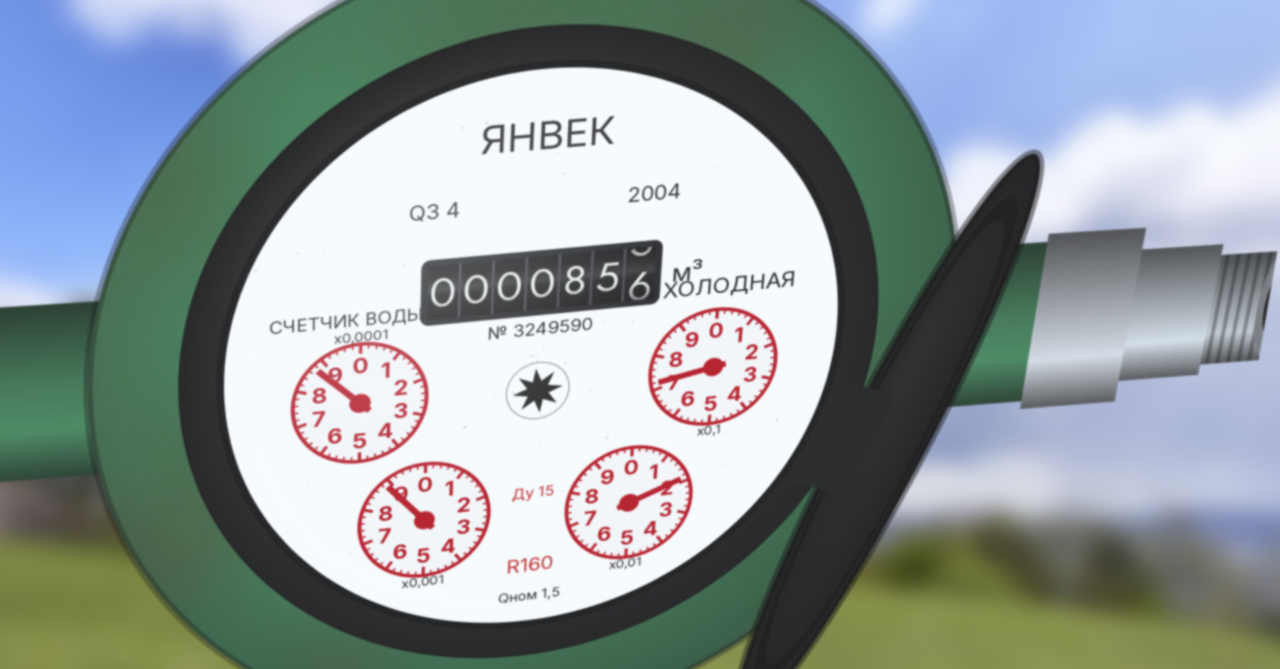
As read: 855.7188
